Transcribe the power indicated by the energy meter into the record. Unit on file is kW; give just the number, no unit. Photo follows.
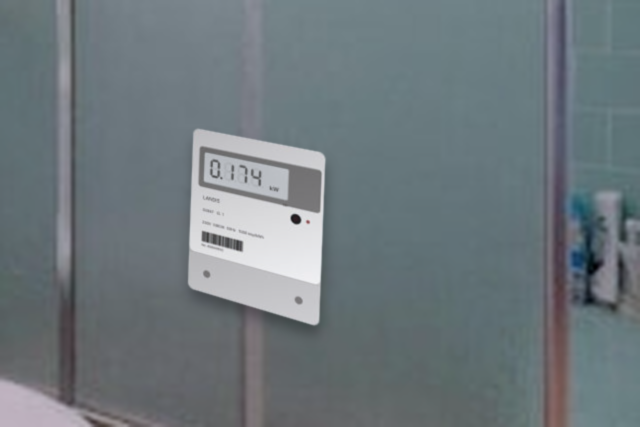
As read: 0.174
